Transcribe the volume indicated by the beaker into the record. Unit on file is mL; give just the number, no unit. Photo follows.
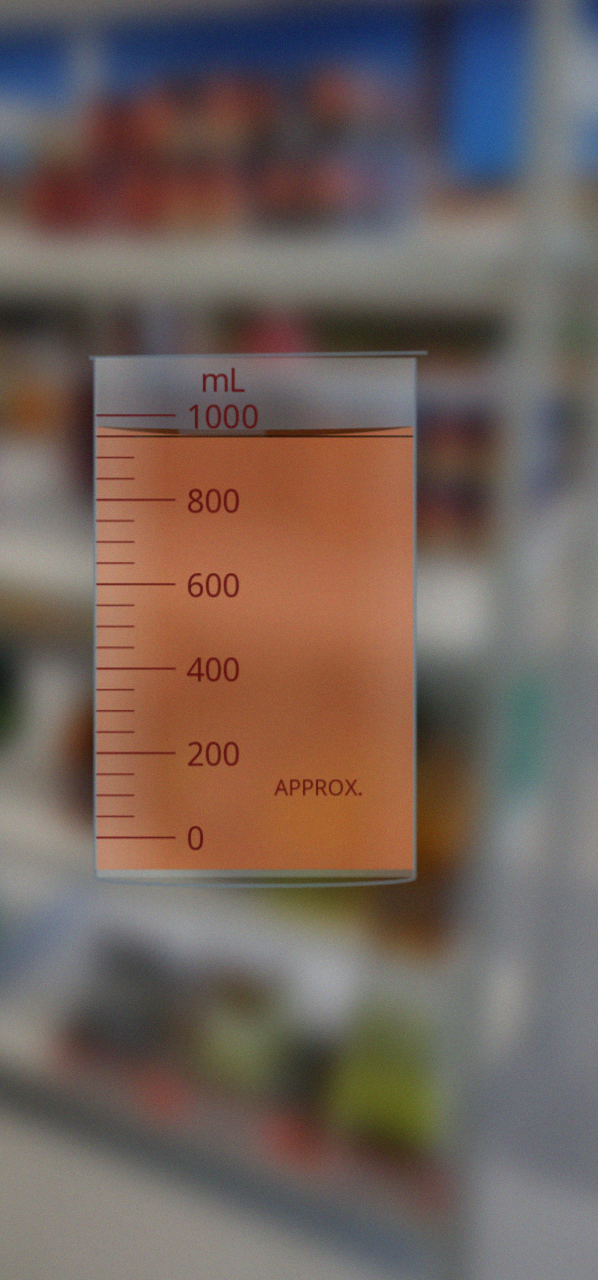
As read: 950
